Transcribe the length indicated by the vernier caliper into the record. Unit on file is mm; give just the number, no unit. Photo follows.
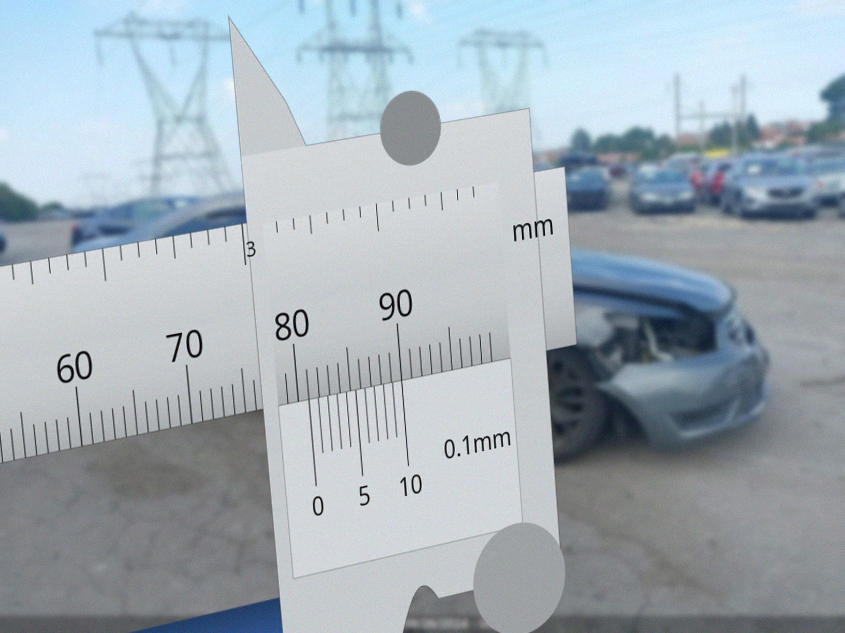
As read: 81.0
